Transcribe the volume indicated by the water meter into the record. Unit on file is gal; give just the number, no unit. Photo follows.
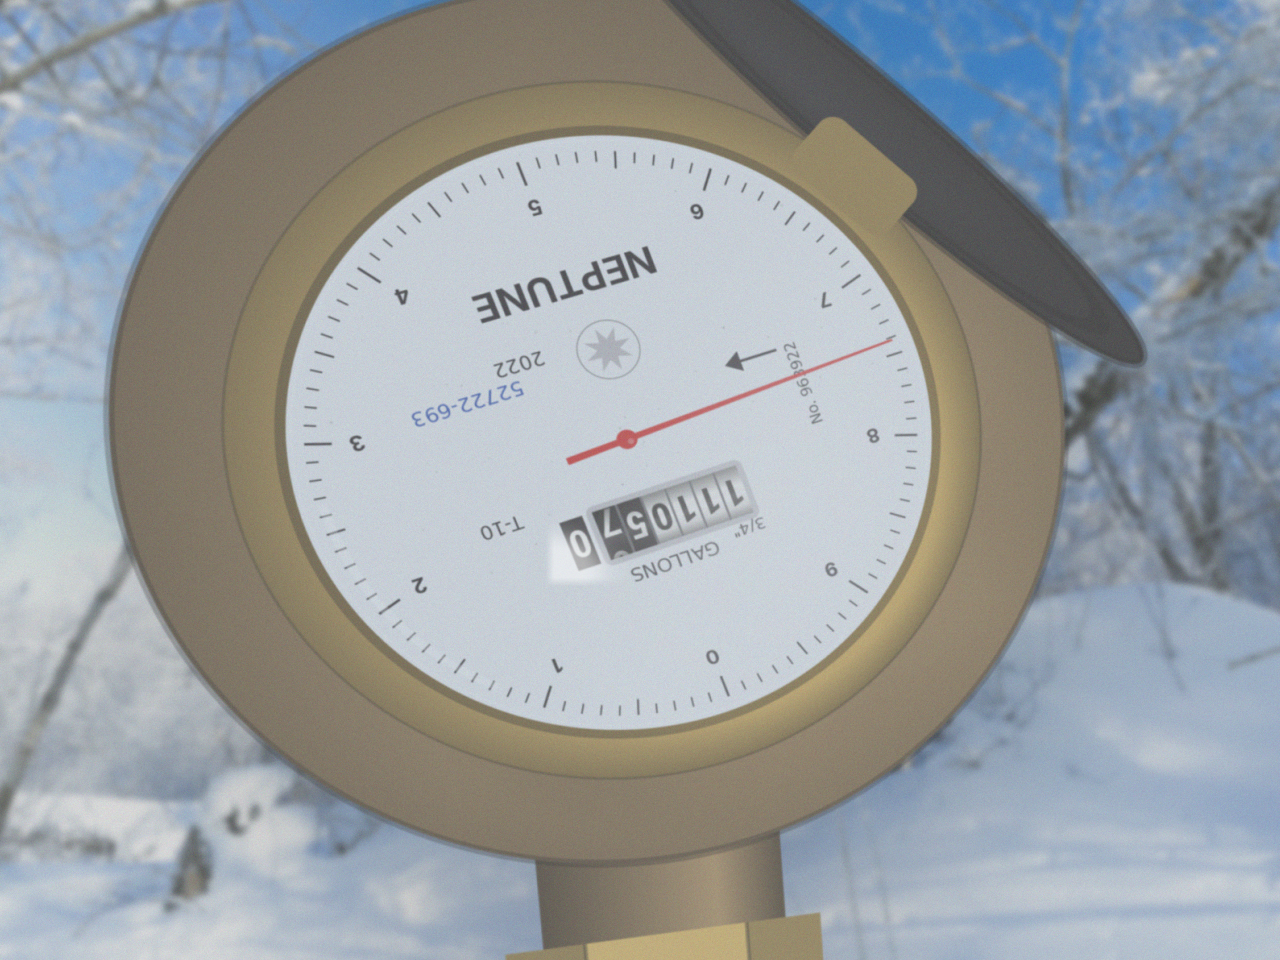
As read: 1110567.4
